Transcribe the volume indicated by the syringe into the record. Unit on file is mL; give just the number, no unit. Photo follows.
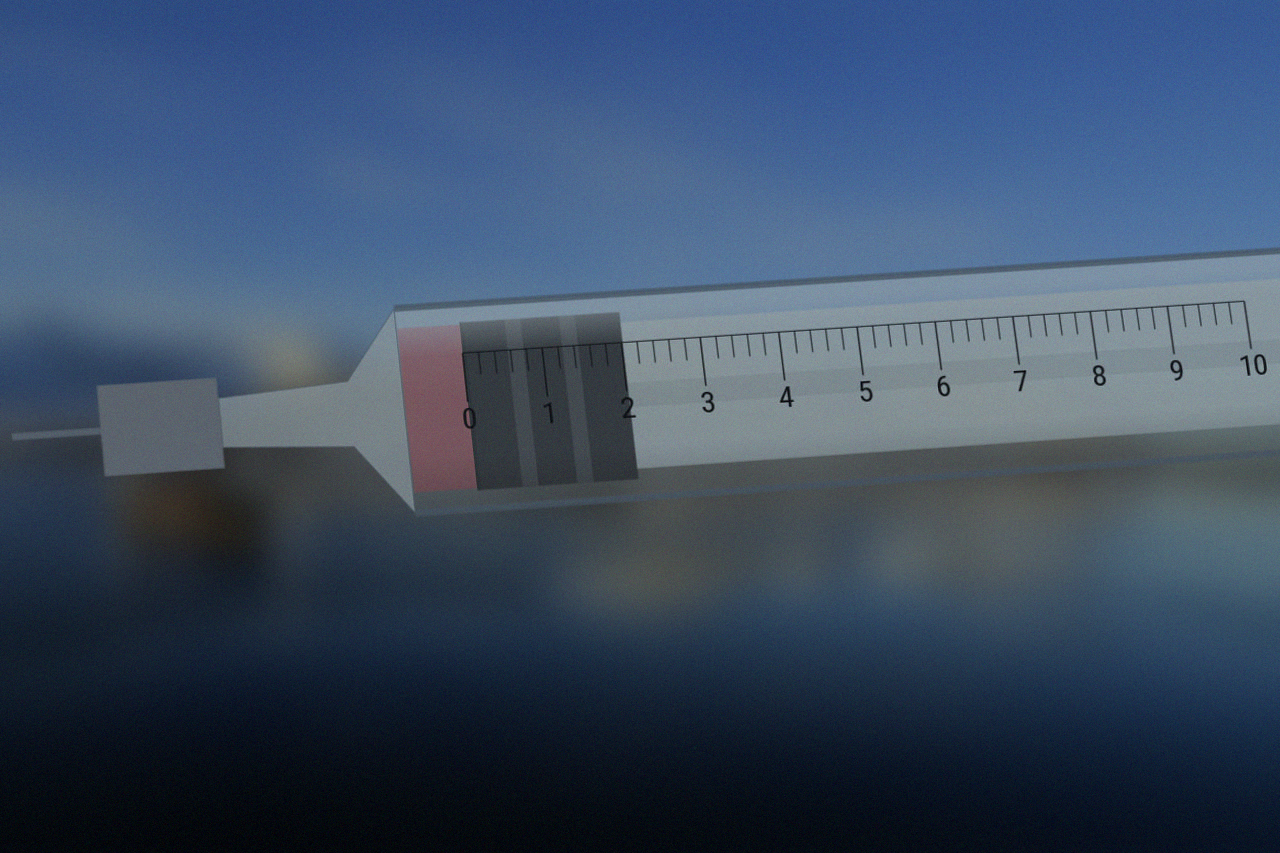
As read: 0
